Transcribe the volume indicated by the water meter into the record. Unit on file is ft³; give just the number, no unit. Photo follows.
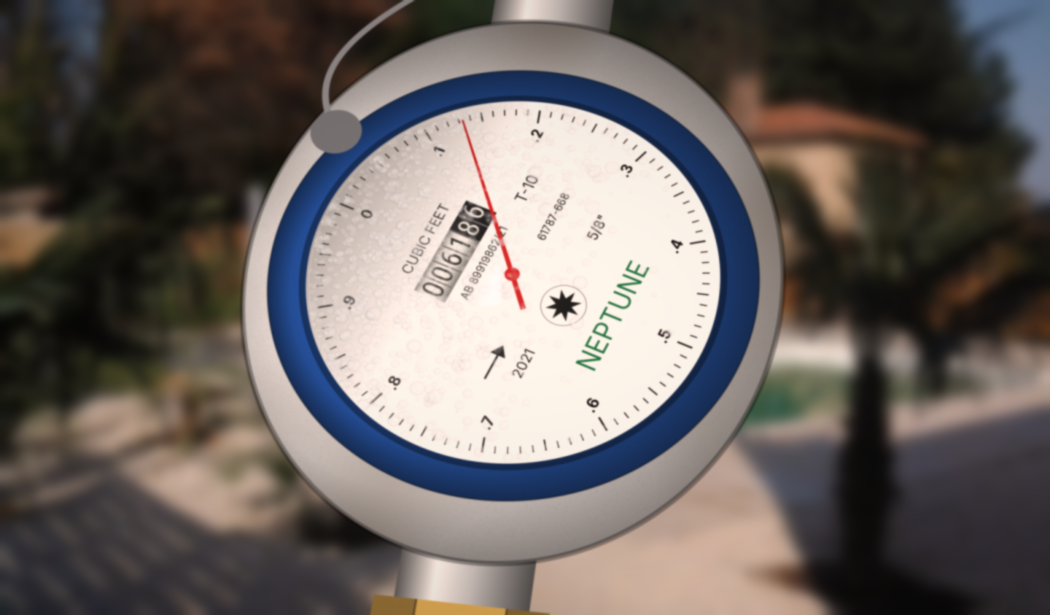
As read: 6186.13
